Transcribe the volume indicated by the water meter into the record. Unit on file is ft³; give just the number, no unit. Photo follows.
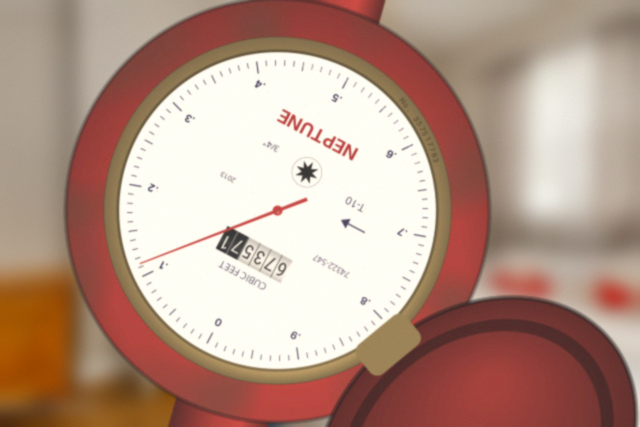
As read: 673571.11
